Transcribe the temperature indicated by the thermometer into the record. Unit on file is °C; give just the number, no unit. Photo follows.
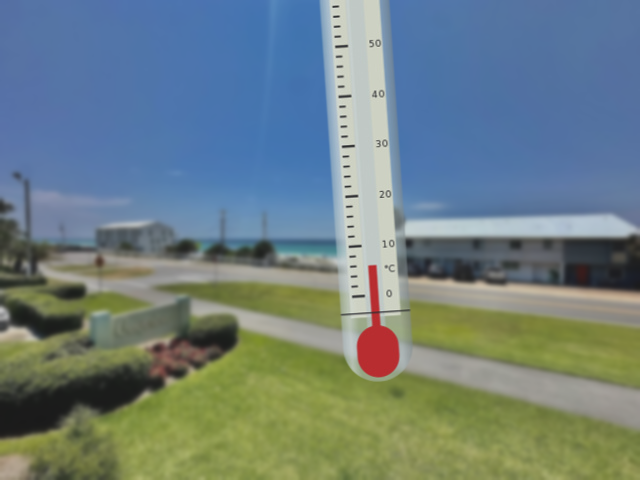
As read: 6
